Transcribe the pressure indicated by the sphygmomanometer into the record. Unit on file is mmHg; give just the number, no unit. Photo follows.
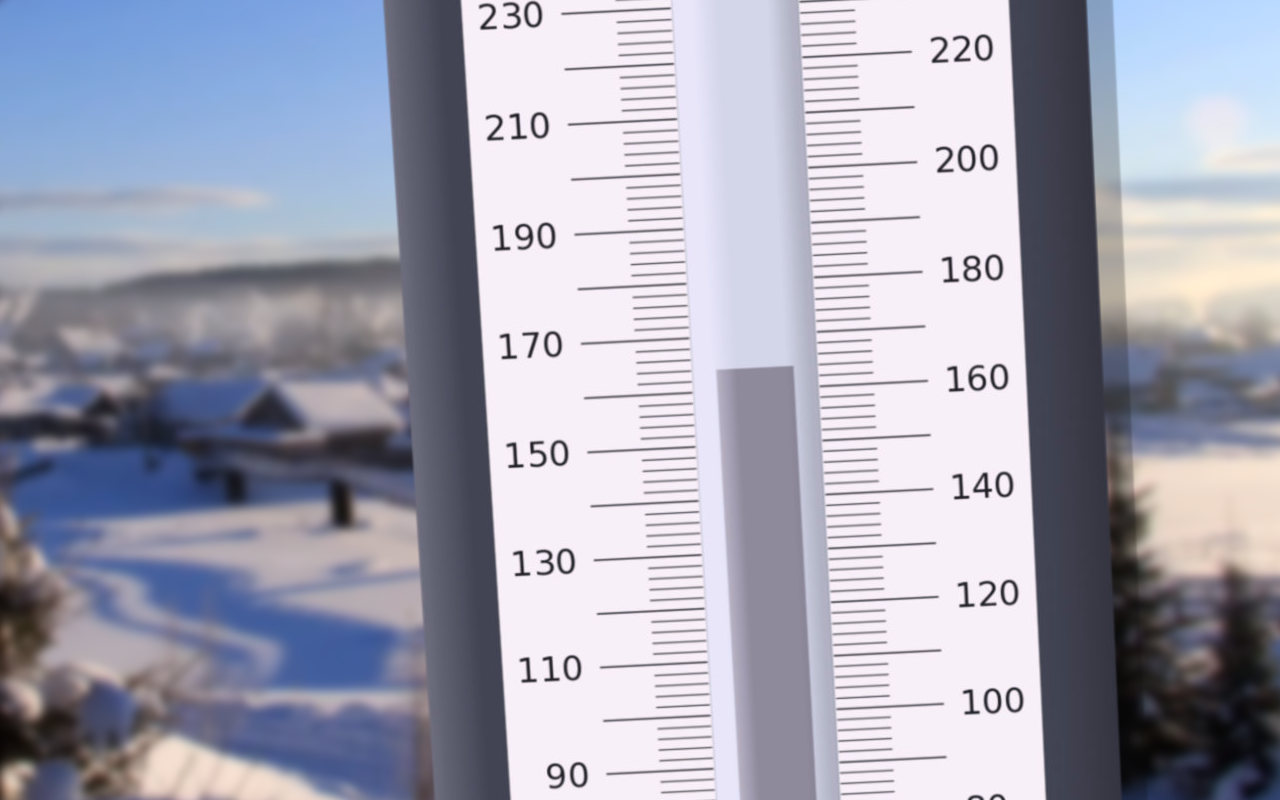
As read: 164
